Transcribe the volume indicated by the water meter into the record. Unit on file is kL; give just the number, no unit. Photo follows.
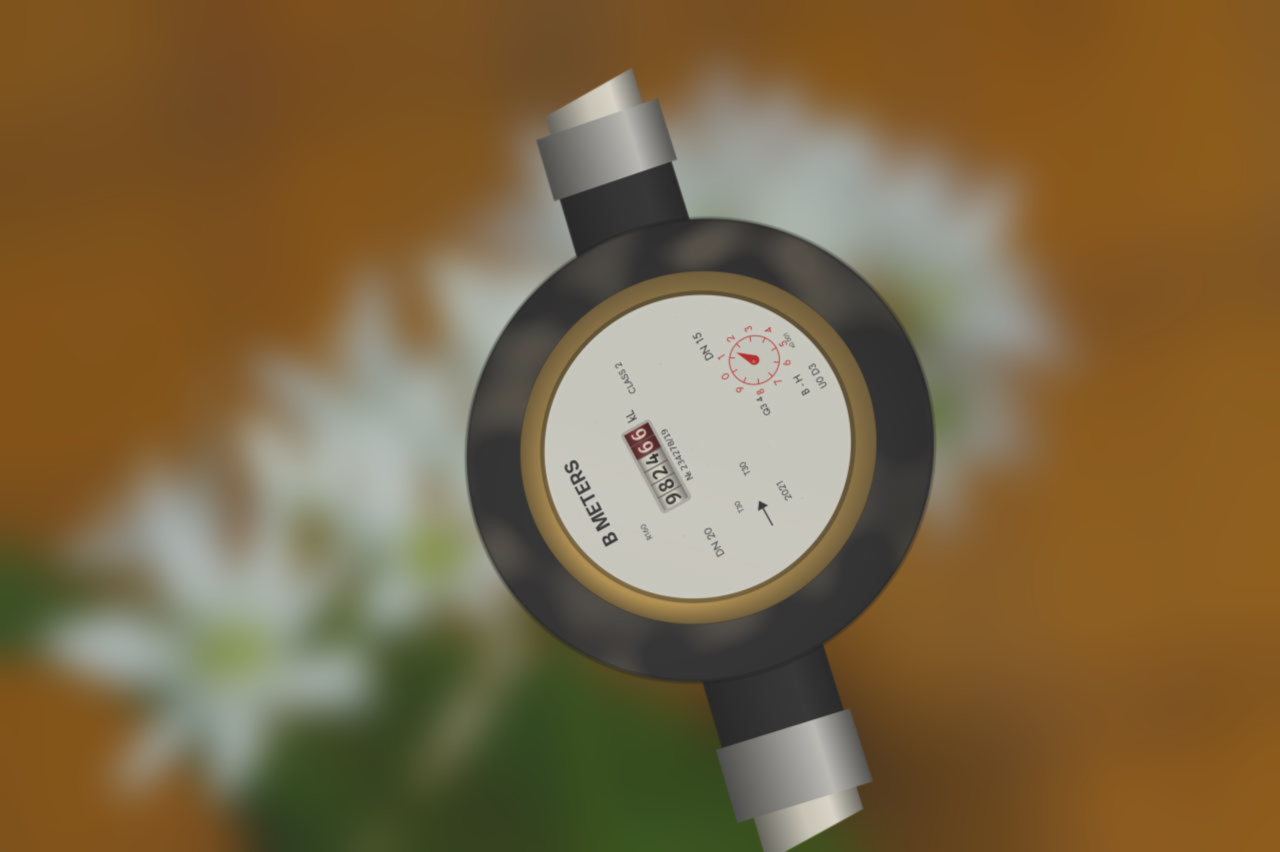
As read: 9824.661
